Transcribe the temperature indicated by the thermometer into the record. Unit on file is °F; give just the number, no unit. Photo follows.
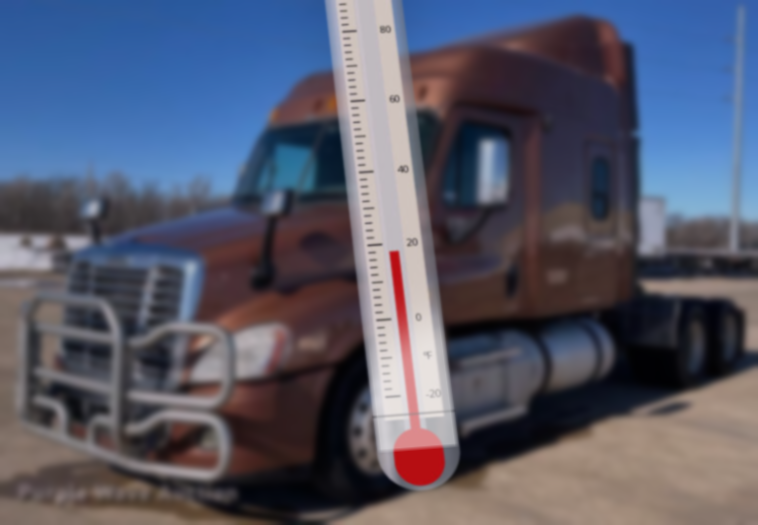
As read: 18
